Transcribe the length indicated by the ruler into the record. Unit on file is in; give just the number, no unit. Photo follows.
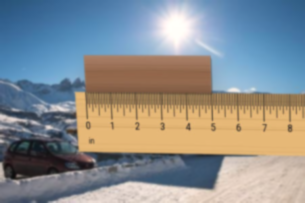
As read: 5
